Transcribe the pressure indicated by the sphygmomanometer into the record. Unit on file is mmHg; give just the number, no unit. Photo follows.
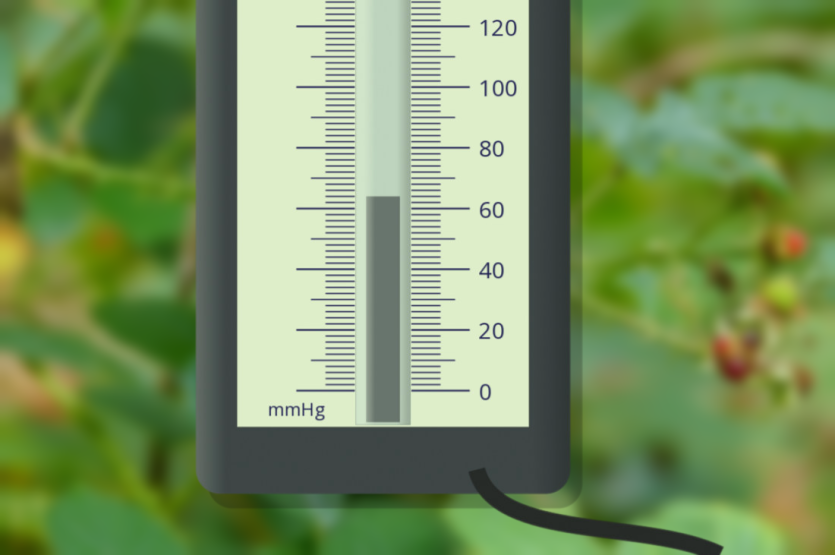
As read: 64
